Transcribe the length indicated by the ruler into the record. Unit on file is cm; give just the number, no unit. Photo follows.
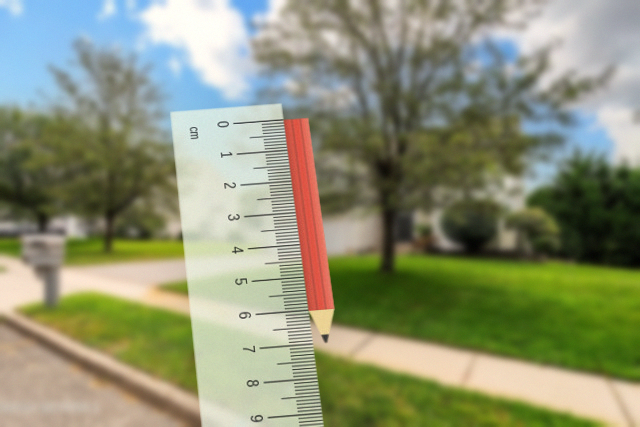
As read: 7
